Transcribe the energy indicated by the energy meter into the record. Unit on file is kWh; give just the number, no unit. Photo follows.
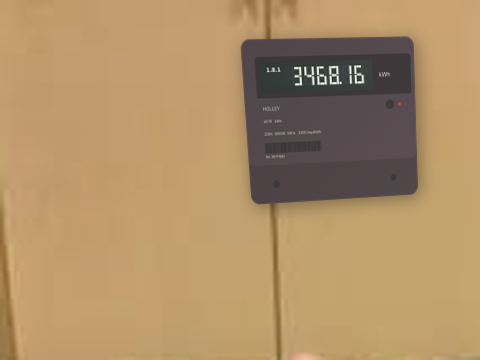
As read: 3468.16
